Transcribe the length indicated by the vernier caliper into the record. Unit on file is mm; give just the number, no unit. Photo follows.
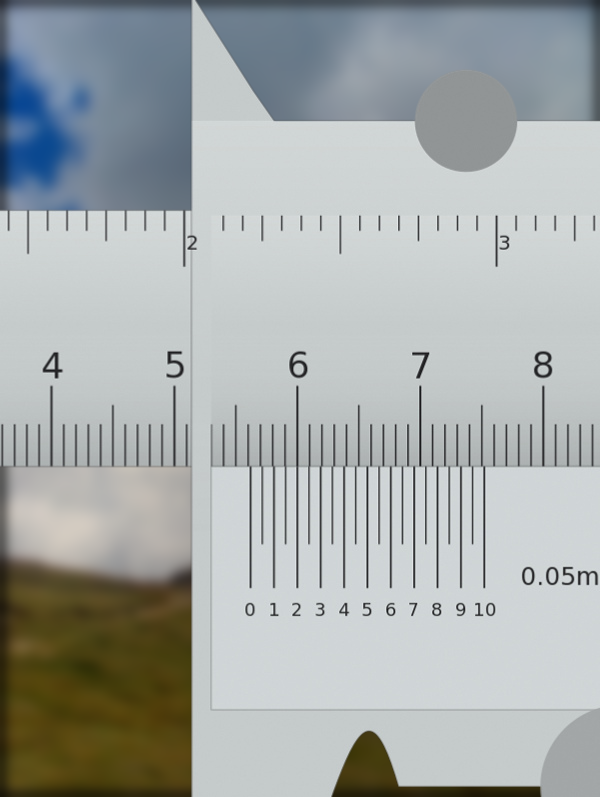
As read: 56.2
